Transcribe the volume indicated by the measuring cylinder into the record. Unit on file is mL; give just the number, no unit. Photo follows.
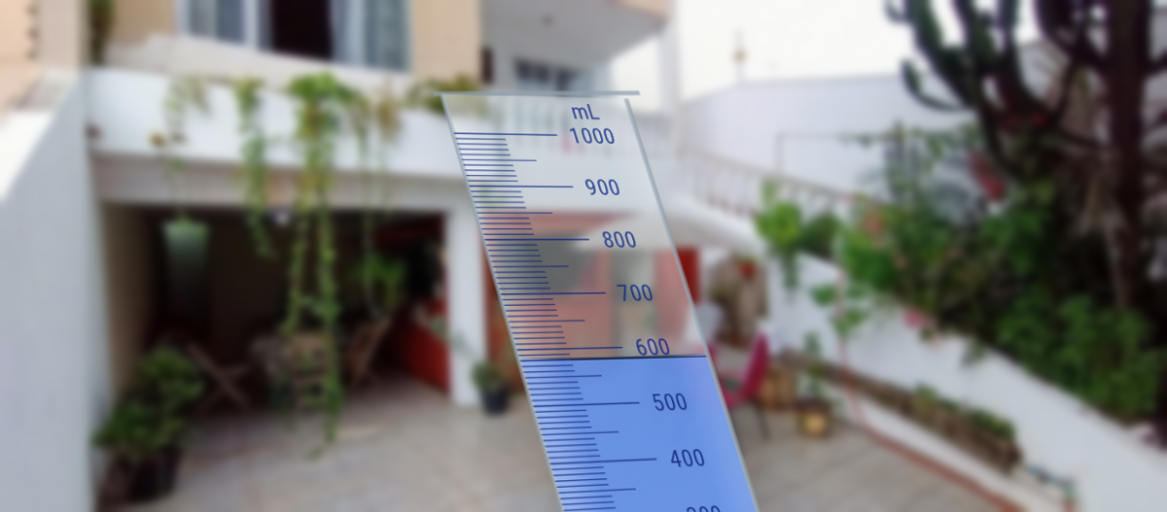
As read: 580
